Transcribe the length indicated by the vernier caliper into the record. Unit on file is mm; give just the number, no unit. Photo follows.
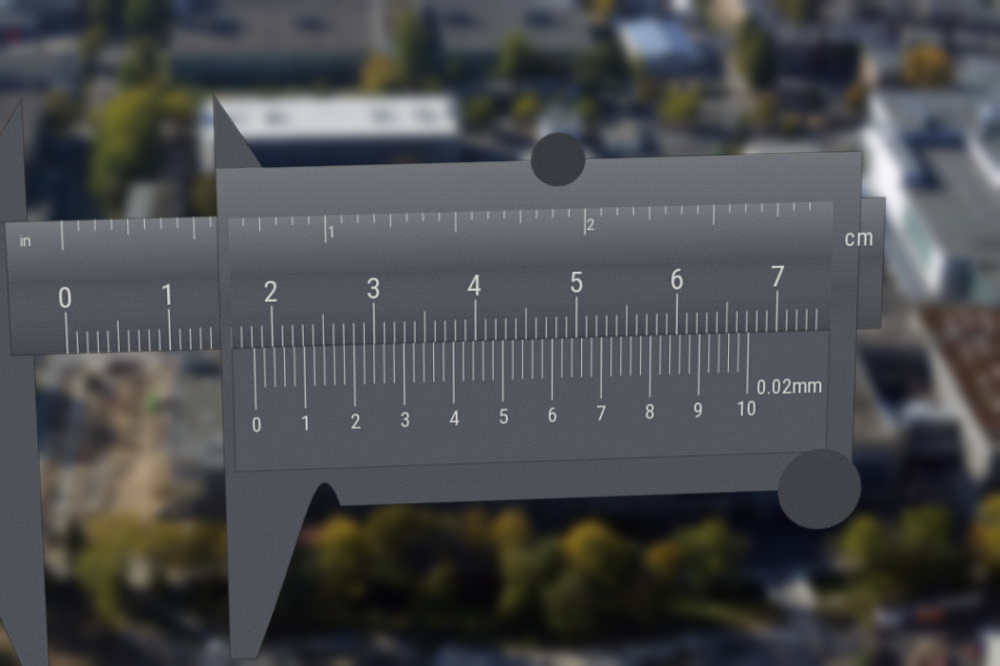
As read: 18.2
